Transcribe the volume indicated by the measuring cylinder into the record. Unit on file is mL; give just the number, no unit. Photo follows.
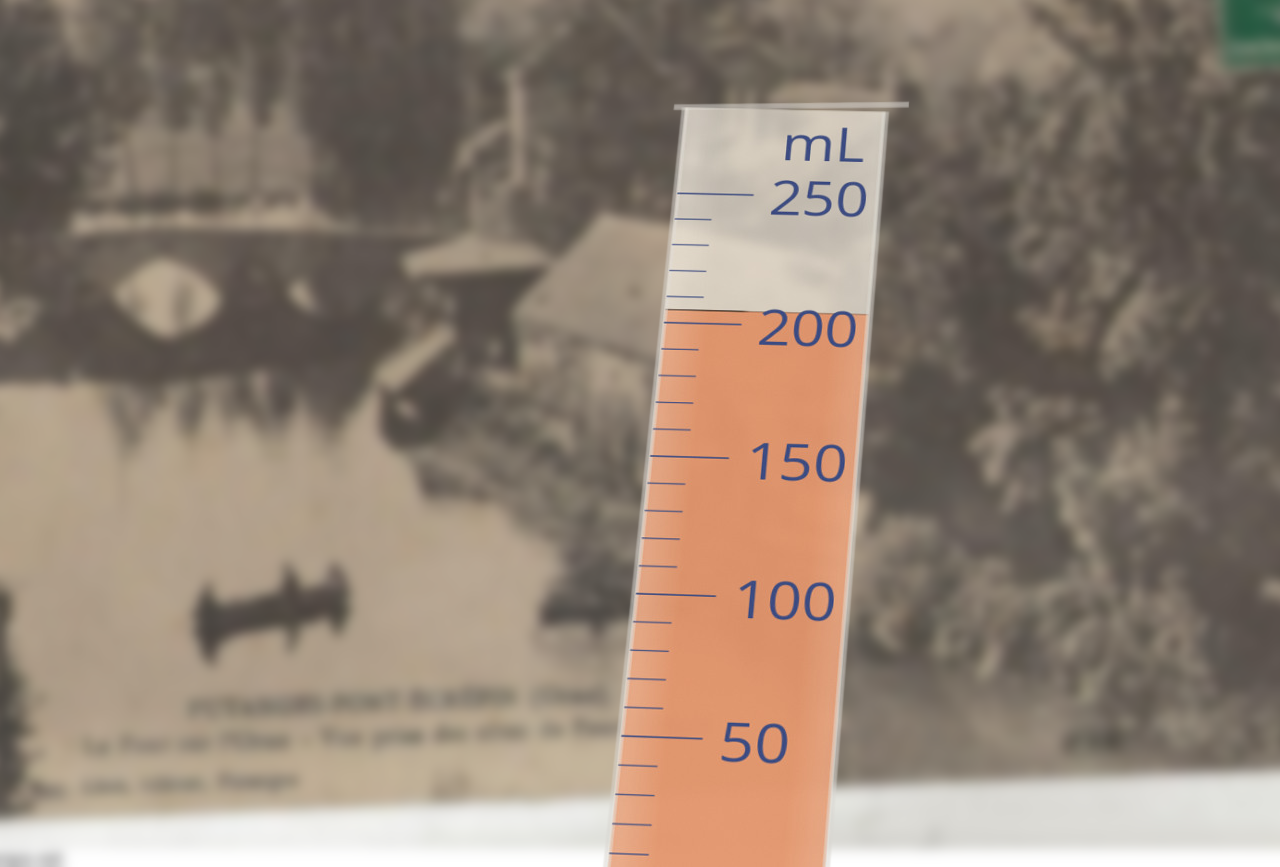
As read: 205
